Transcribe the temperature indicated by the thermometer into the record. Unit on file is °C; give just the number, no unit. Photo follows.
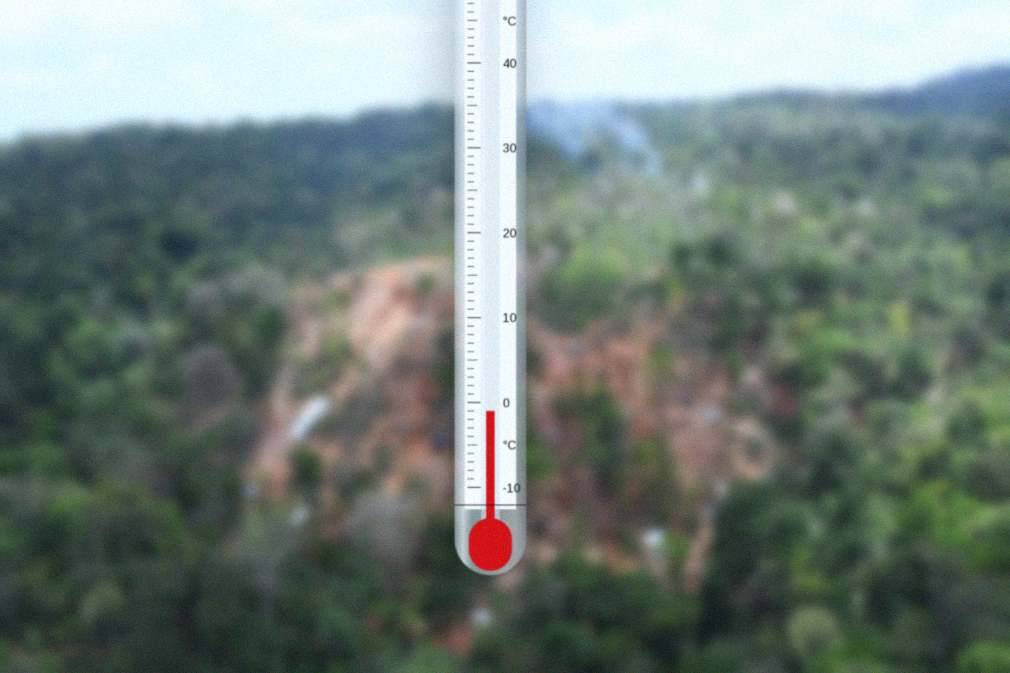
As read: -1
